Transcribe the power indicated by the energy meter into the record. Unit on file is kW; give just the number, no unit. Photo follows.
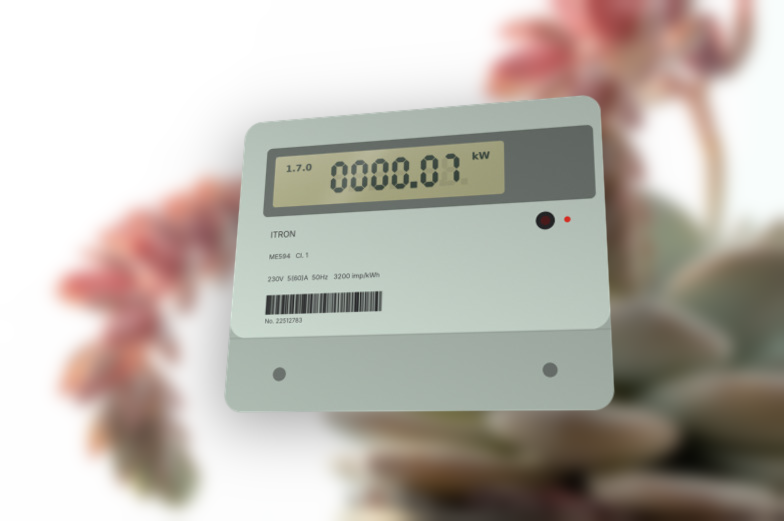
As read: 0.07
